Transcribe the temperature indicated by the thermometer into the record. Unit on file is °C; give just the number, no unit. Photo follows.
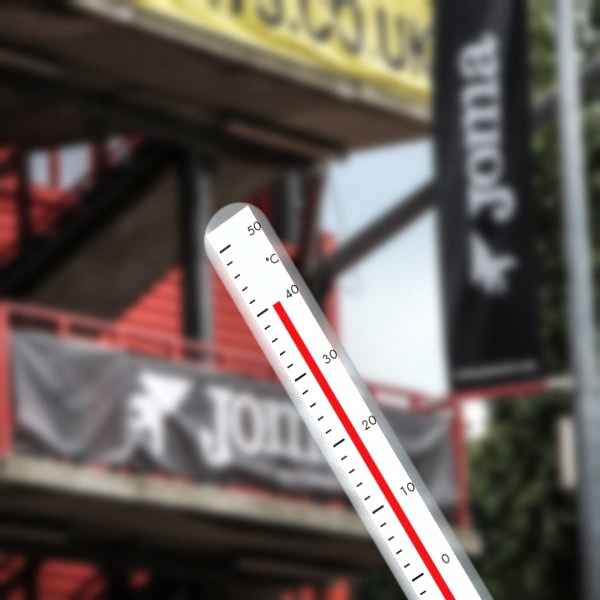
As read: 40
